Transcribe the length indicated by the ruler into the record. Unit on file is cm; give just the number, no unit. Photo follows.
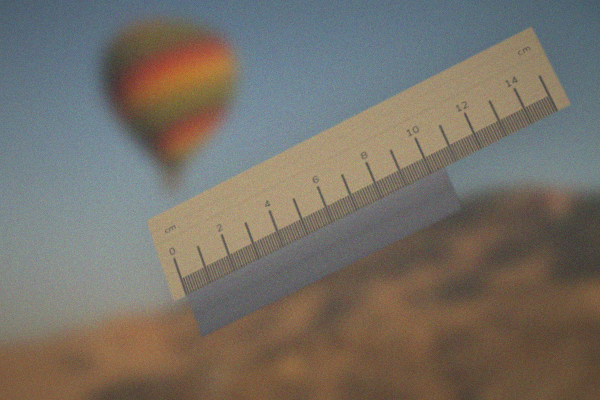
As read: 10.5
